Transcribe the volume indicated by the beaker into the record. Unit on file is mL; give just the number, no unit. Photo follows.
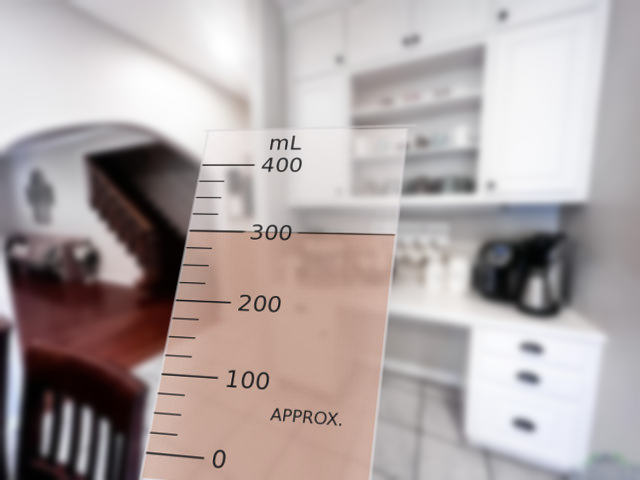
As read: 300
